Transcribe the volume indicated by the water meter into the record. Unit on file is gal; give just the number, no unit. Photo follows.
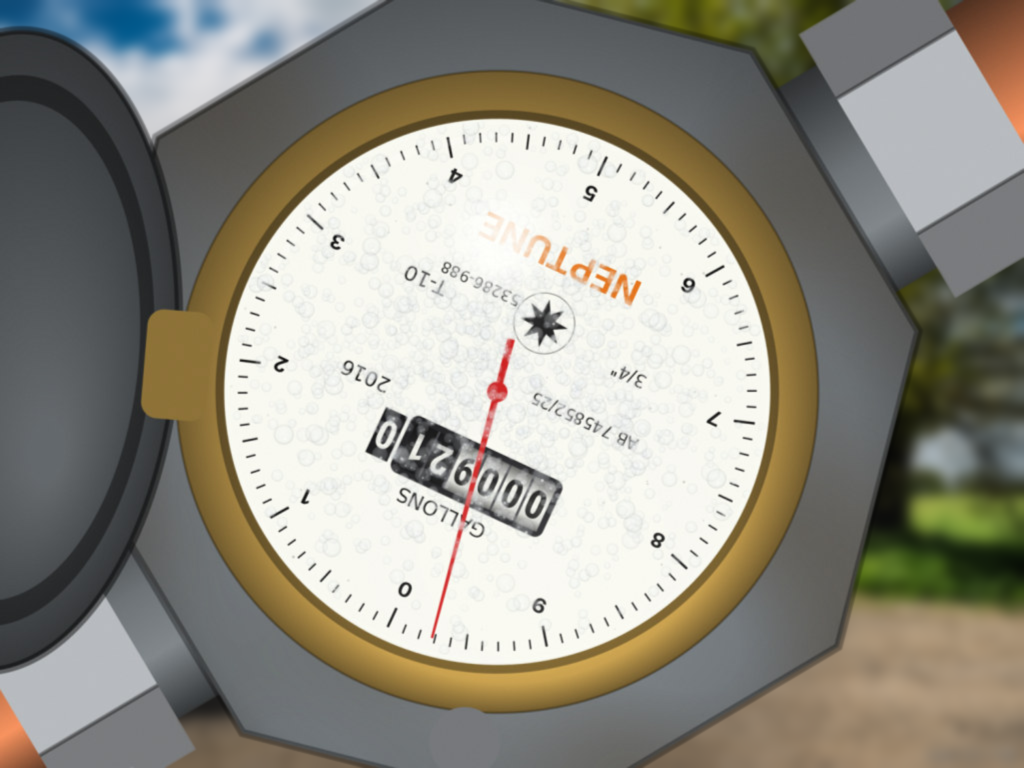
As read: 9209.7
